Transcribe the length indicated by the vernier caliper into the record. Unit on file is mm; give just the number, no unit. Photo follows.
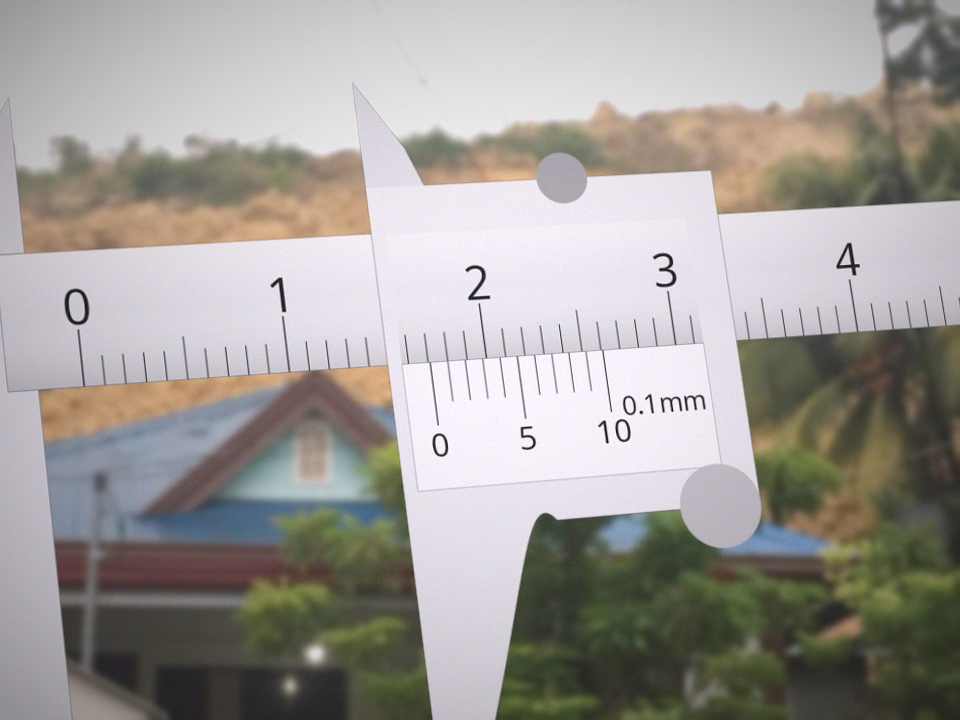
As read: 17.1
